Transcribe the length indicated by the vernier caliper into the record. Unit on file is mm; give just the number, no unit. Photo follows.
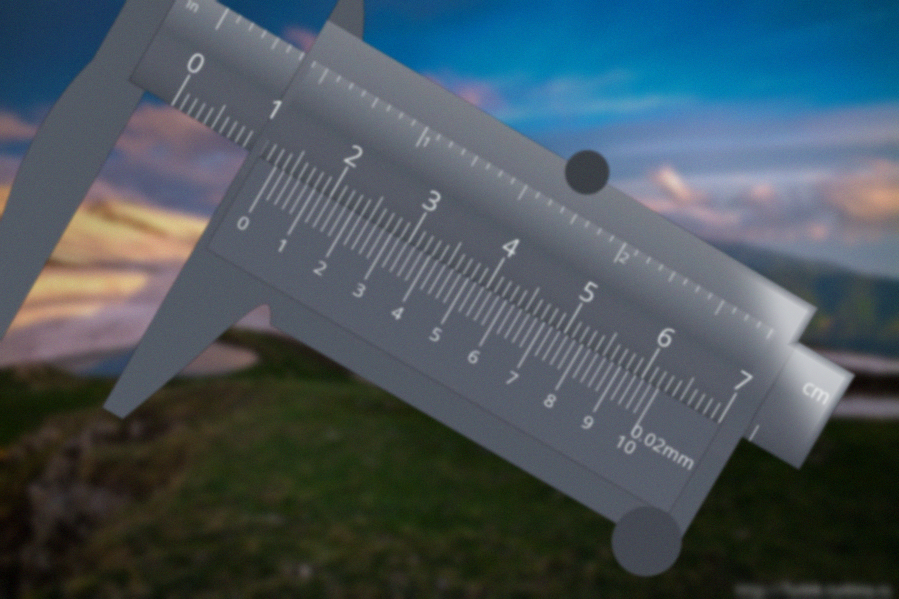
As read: 13.2
